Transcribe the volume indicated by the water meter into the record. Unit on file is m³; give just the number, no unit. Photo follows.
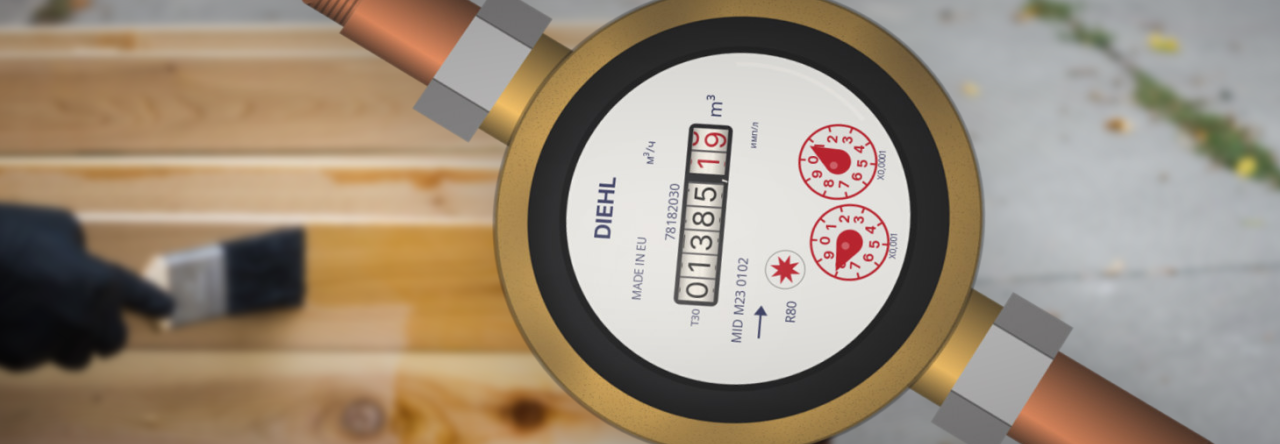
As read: 1385.1880
